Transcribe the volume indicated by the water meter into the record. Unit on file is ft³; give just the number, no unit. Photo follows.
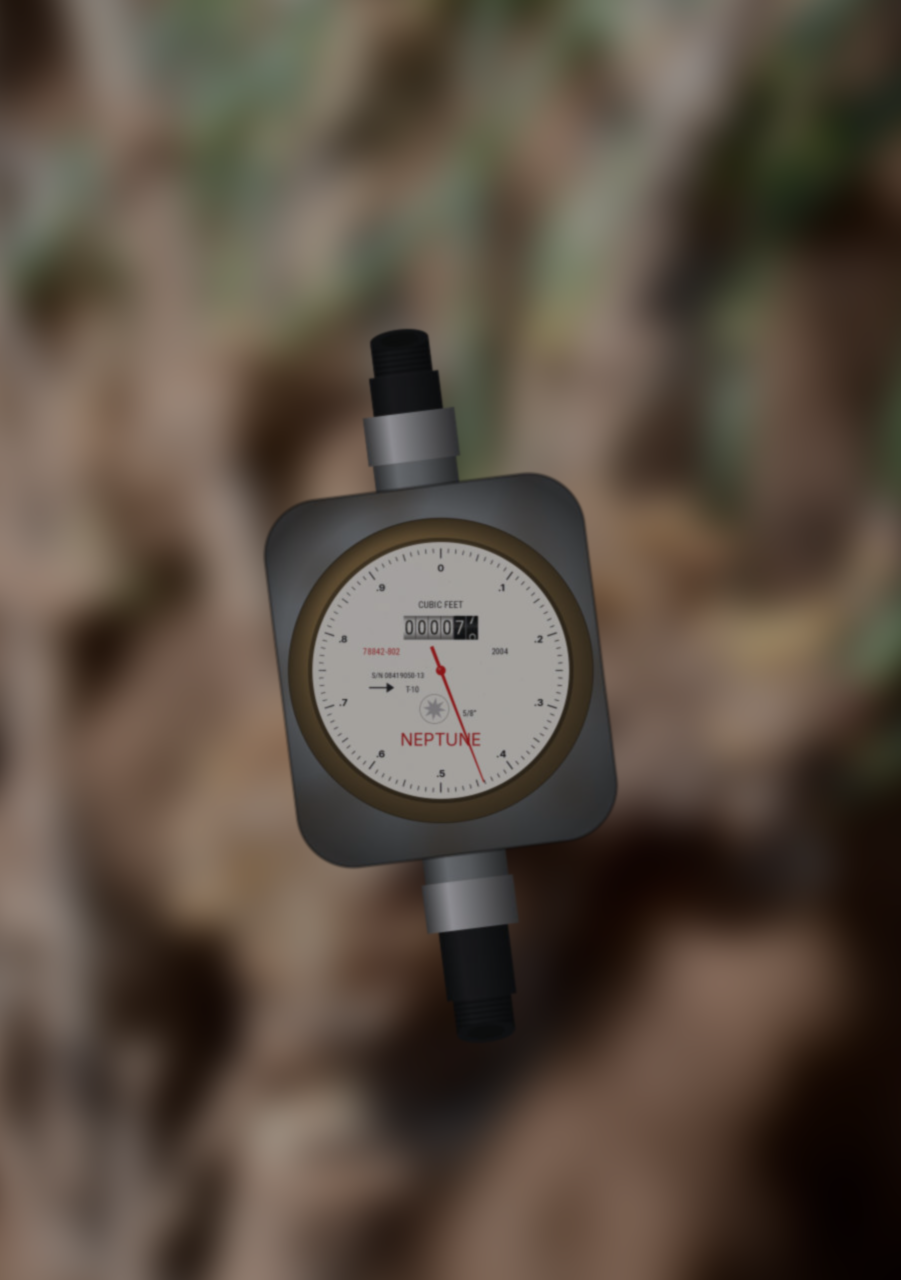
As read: 77.44
